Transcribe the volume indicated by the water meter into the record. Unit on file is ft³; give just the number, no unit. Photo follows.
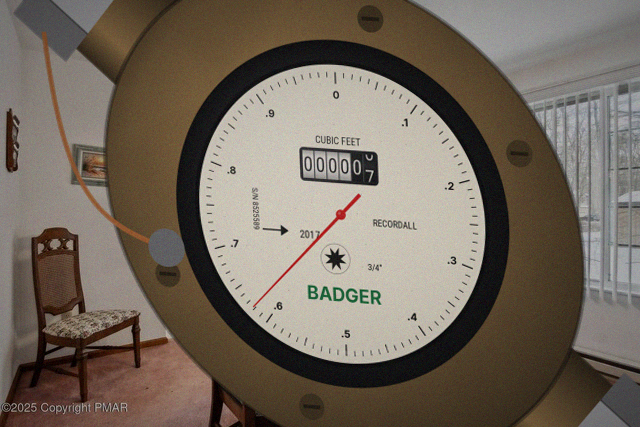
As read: 6.62
